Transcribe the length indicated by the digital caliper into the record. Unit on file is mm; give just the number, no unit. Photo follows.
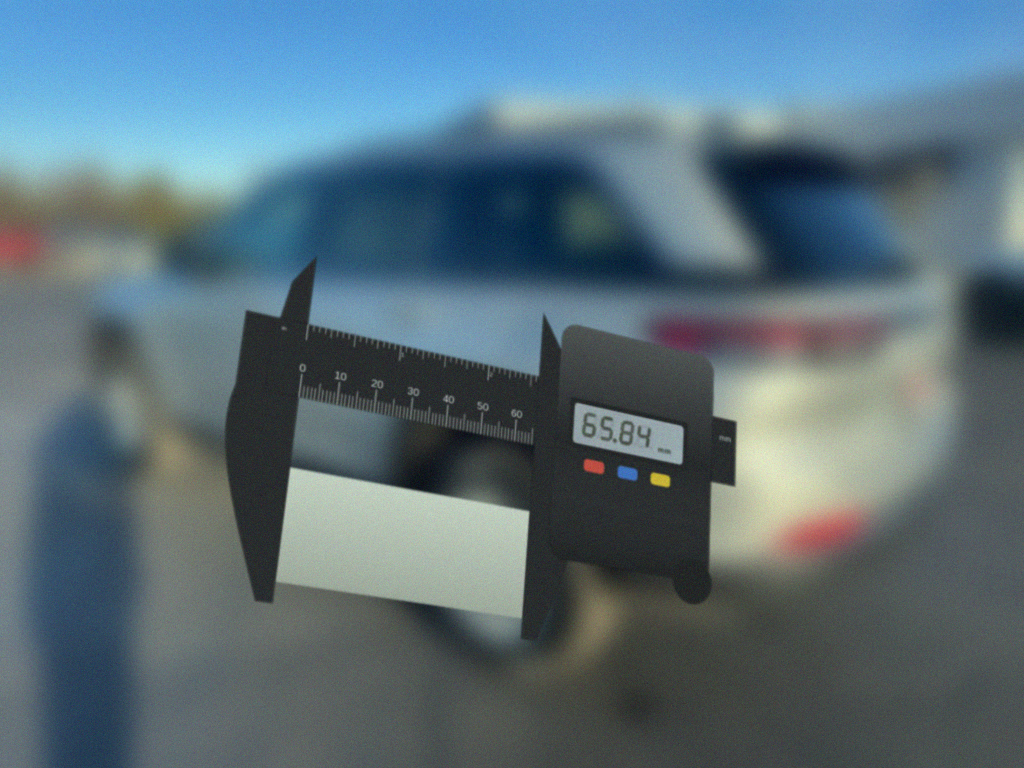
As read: 65.84
